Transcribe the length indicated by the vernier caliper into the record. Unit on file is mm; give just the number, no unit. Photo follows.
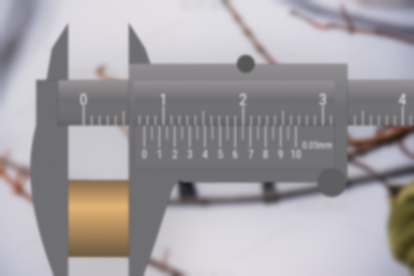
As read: 7.6
